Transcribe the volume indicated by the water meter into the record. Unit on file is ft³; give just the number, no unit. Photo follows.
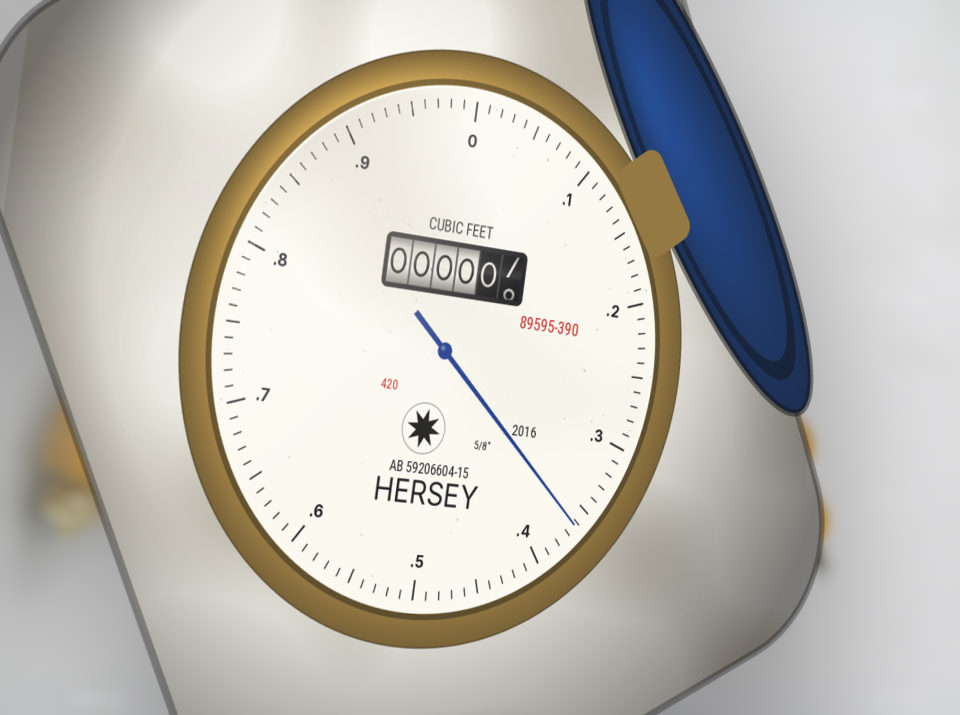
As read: 7.36
